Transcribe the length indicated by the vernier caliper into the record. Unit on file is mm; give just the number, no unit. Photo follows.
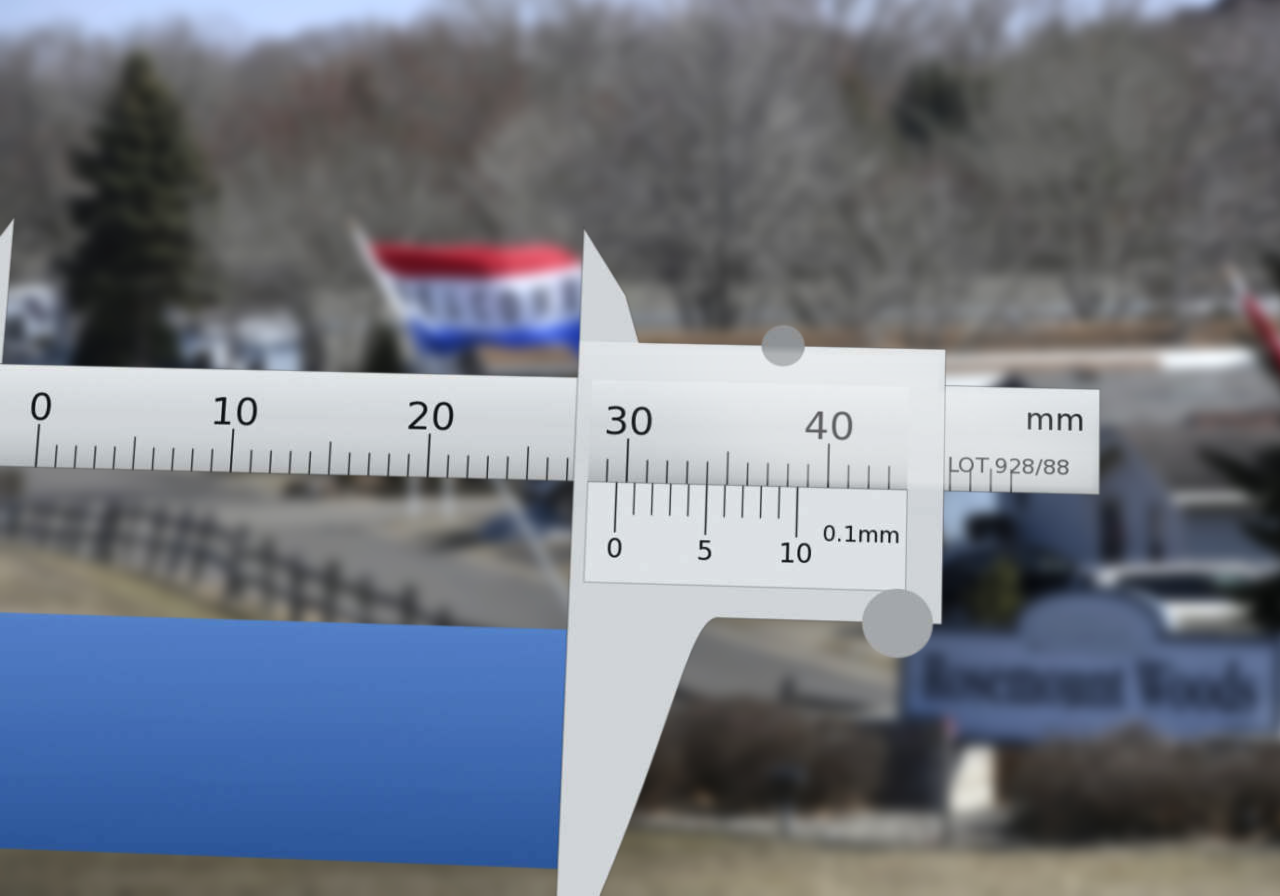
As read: 29.5
